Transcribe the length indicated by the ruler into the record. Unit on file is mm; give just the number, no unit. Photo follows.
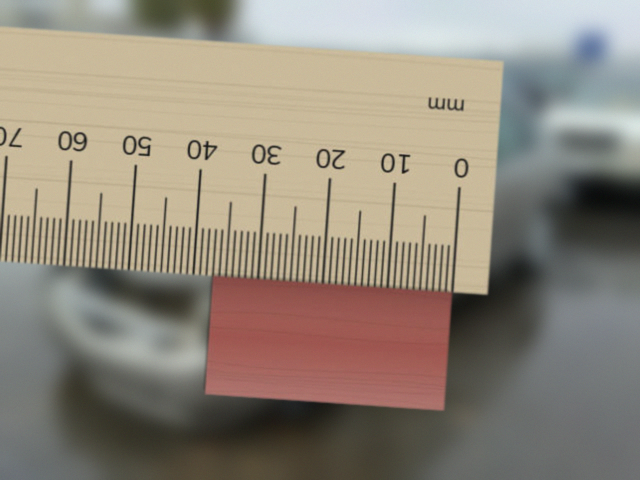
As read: 37
